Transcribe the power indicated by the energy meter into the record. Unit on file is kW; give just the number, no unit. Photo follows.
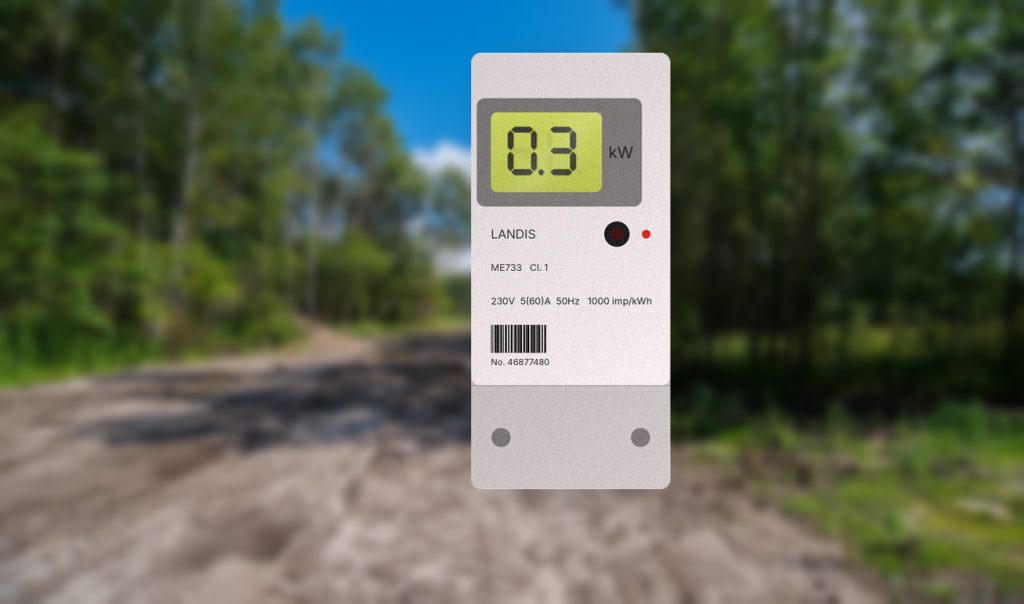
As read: 0.3
